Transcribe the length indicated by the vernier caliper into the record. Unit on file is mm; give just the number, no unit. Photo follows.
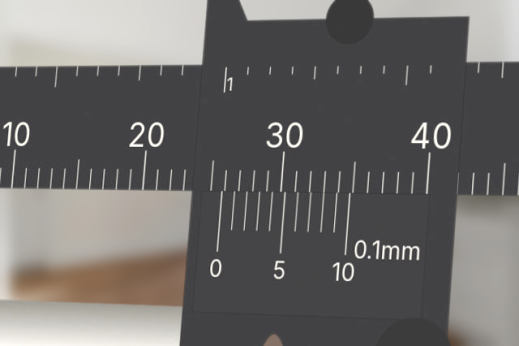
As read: 25.8
